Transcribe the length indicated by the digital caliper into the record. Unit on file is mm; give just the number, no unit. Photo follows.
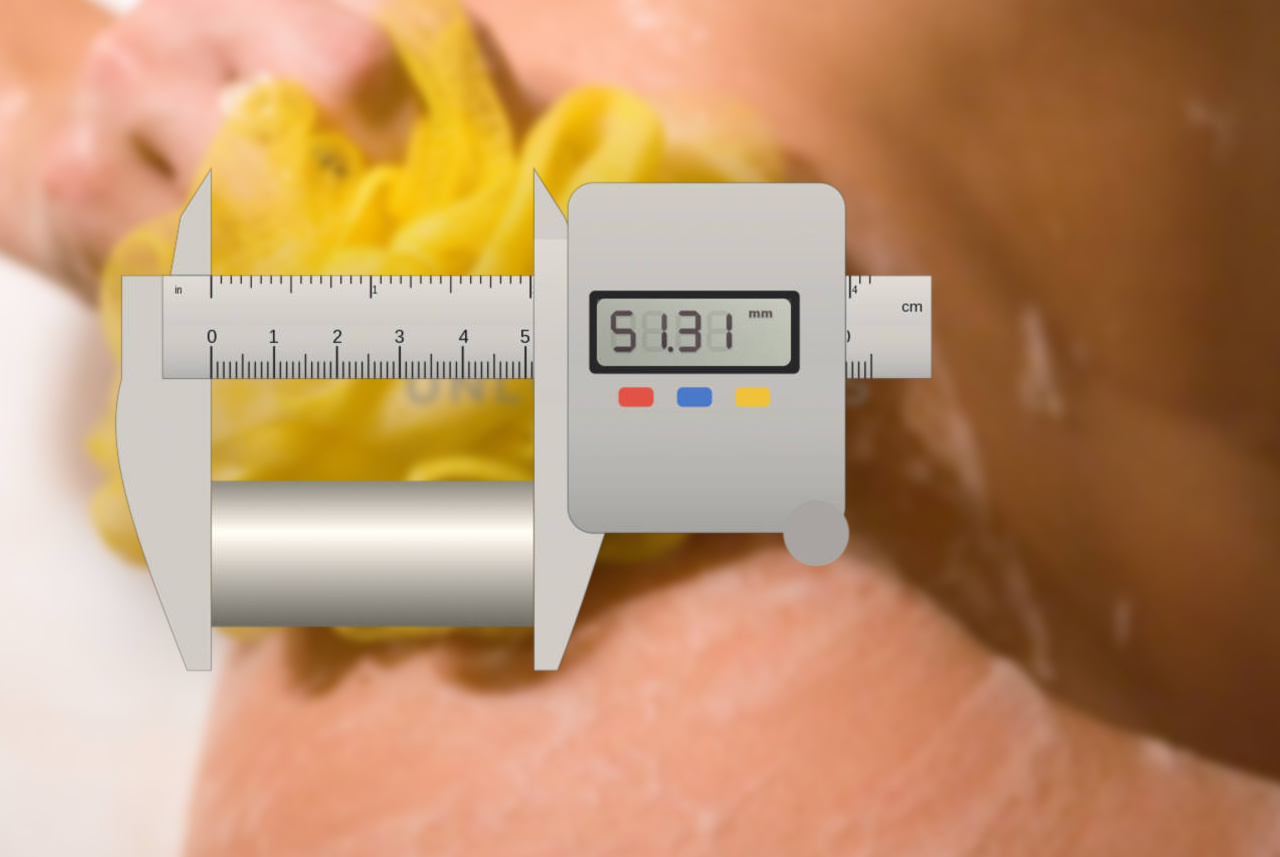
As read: 51.31
